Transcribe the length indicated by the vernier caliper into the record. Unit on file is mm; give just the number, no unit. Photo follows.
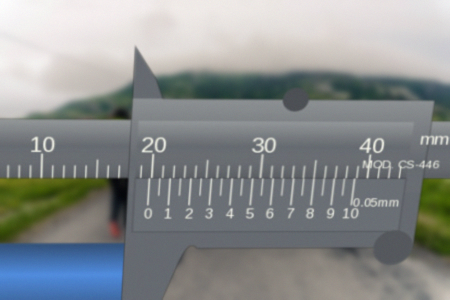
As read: 19.8
